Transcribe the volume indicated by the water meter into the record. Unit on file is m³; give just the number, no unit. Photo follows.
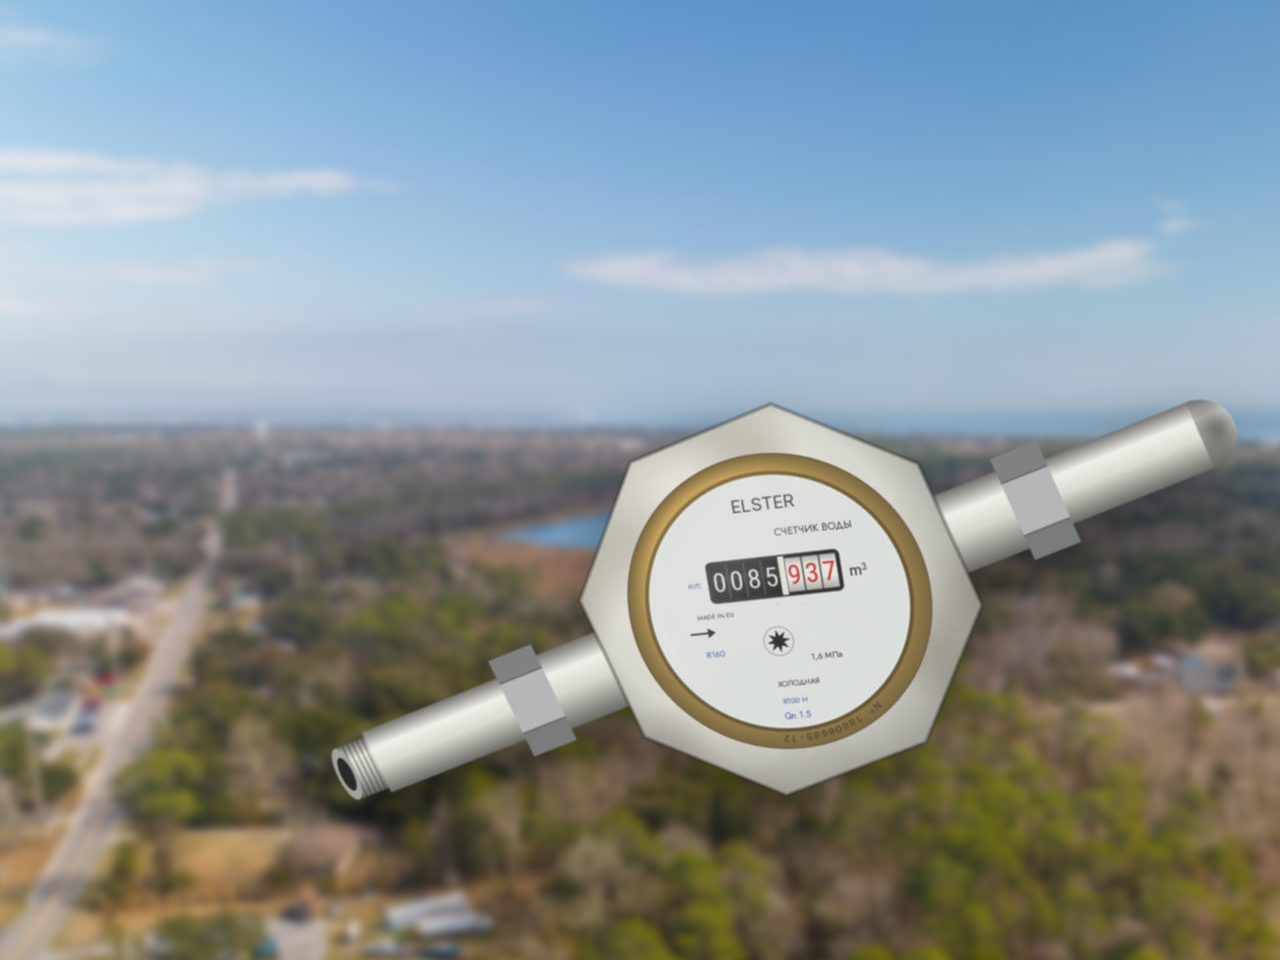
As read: 85.937
